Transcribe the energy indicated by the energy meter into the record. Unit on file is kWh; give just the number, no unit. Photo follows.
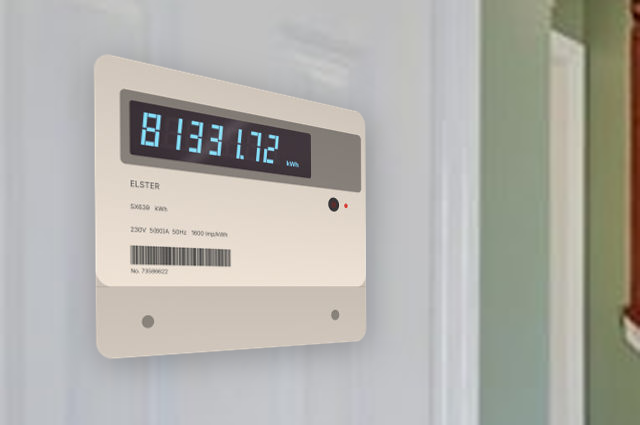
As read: 81331.72
